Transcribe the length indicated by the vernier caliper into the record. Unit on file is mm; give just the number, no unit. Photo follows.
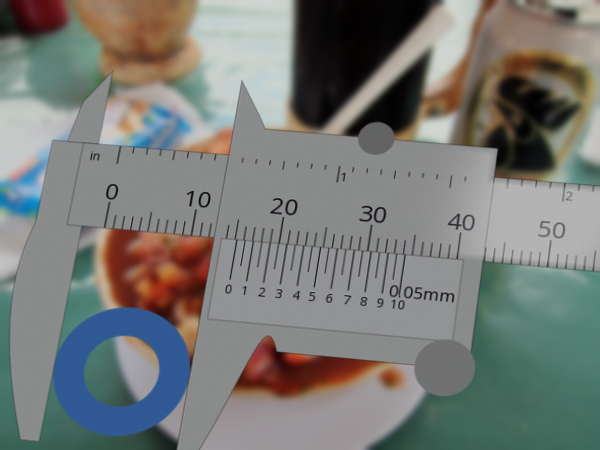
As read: 15.2
